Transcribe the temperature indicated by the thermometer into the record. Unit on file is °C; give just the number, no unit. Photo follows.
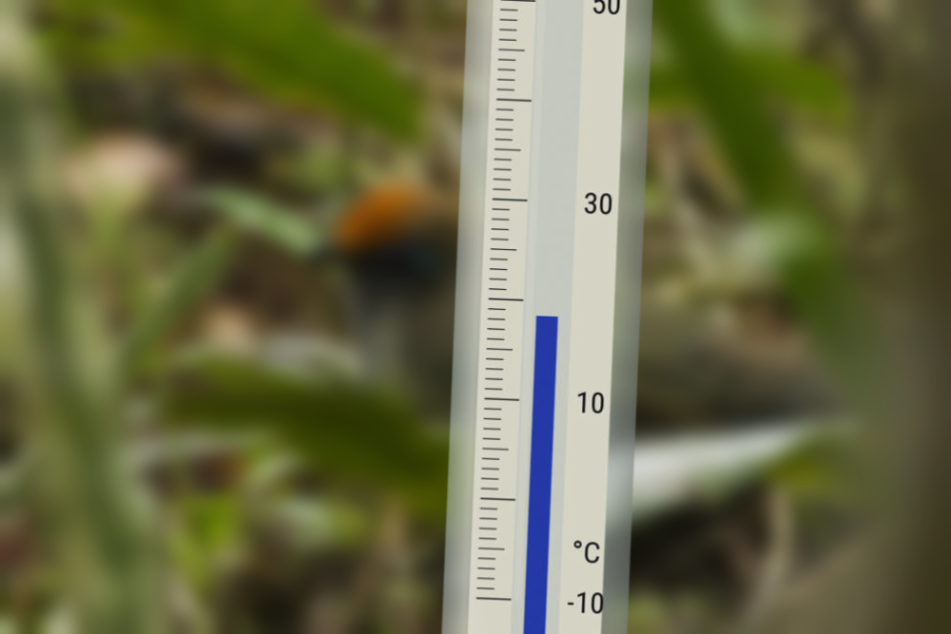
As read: 18.5
